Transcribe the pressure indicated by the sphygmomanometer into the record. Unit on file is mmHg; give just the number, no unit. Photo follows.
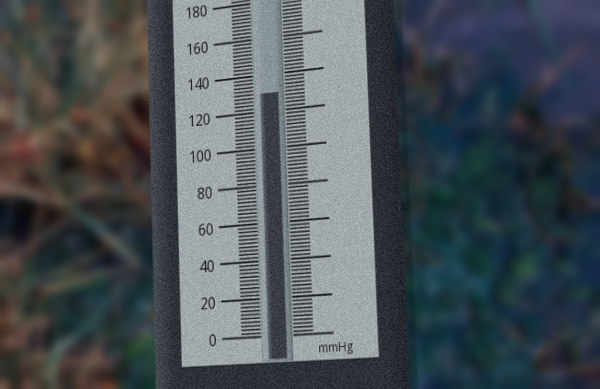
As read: 130
